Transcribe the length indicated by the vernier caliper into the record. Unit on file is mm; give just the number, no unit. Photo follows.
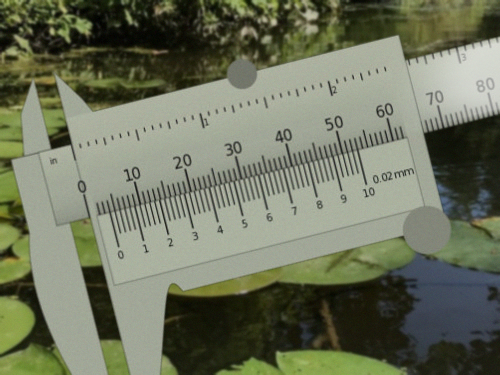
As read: 4.0
